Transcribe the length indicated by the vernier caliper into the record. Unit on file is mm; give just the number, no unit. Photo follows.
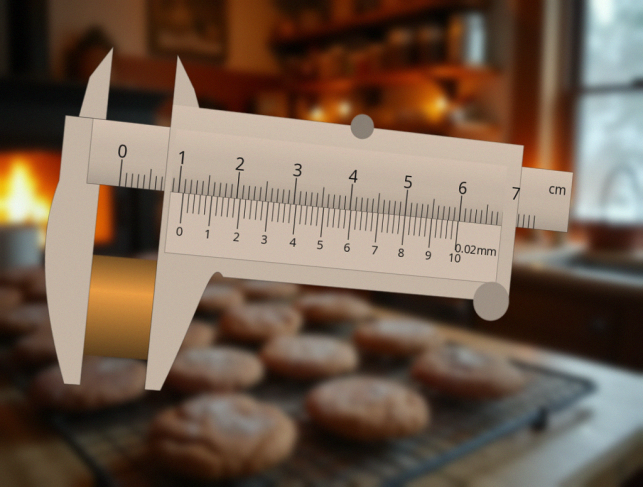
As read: 10.8
